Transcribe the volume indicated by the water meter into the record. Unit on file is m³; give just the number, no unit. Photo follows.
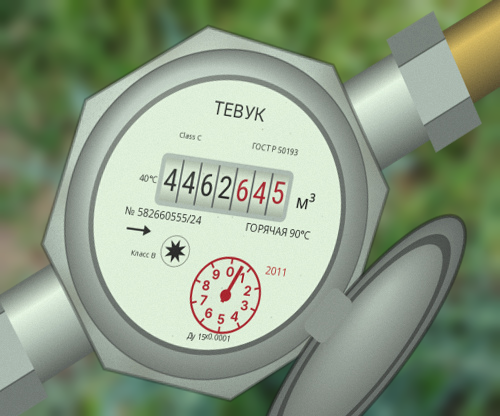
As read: 4462.6450
